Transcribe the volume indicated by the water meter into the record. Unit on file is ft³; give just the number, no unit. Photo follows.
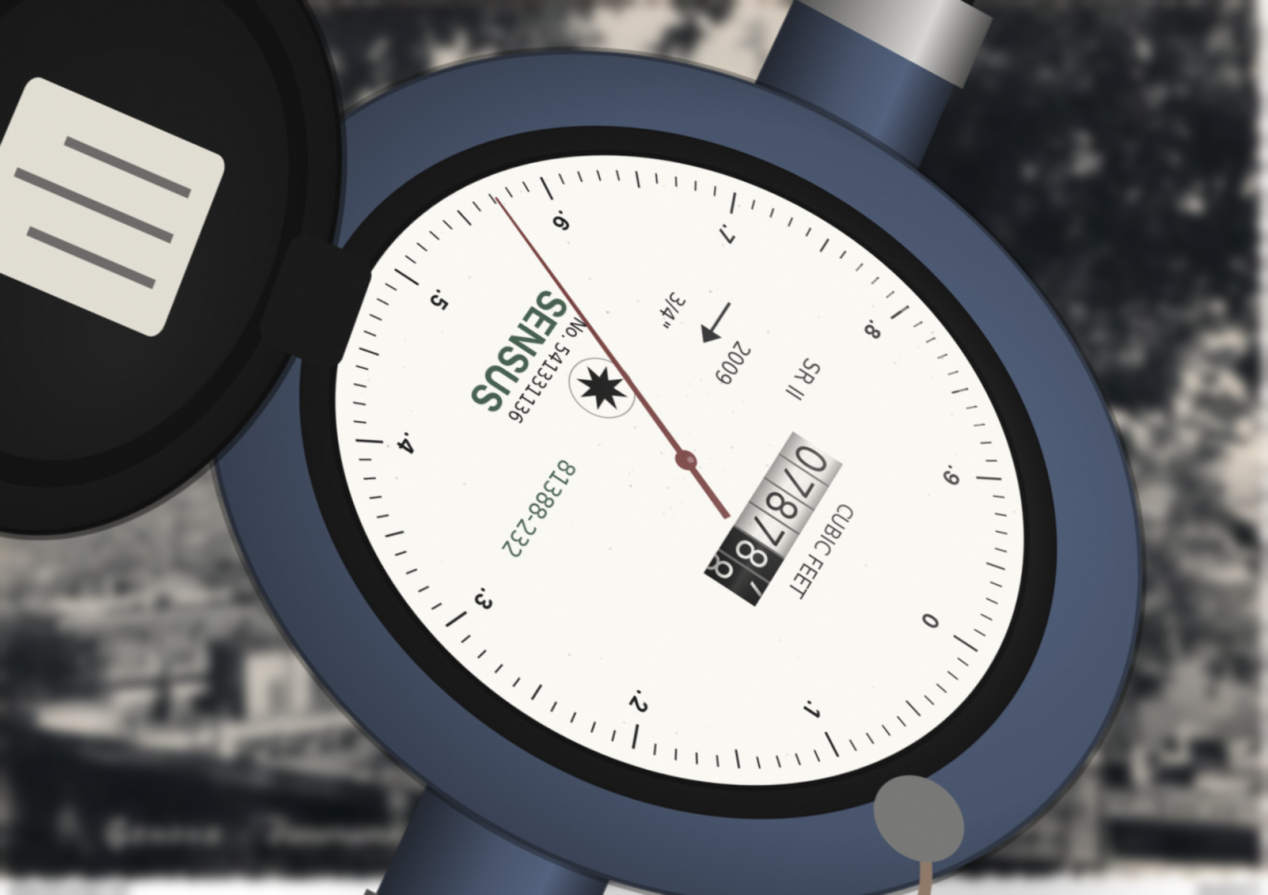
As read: 78787.57
